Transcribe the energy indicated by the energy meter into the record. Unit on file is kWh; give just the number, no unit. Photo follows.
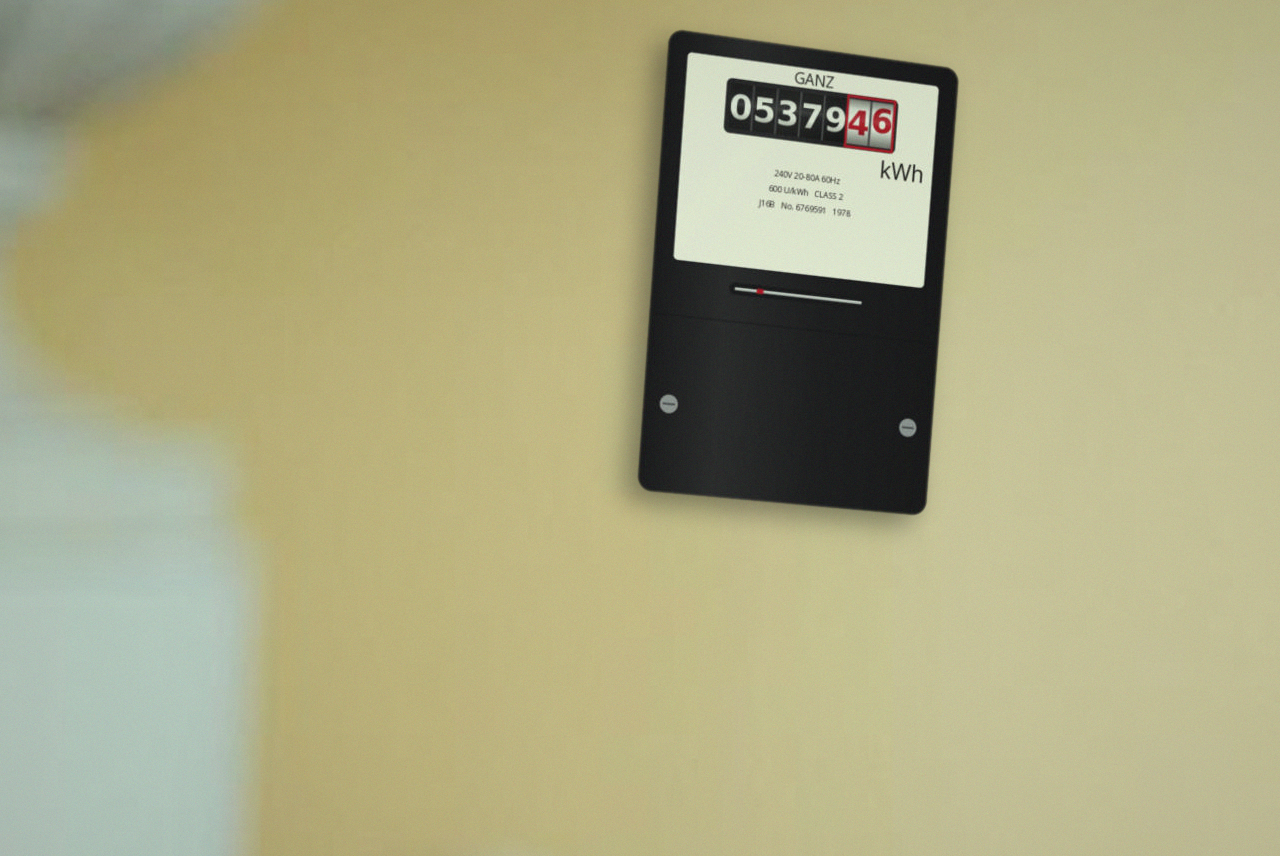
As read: 5379.46
